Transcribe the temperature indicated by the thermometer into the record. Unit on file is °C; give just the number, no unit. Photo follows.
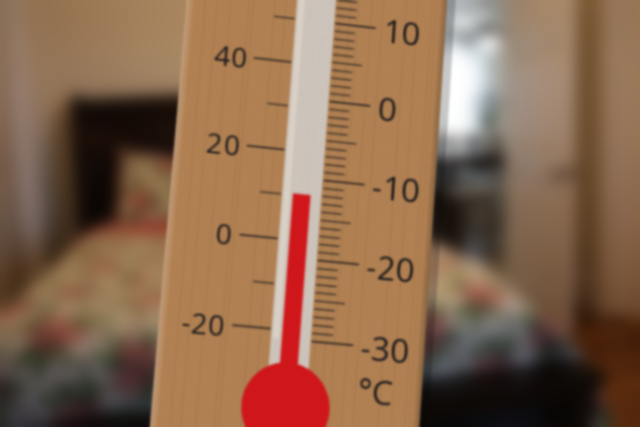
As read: -12
